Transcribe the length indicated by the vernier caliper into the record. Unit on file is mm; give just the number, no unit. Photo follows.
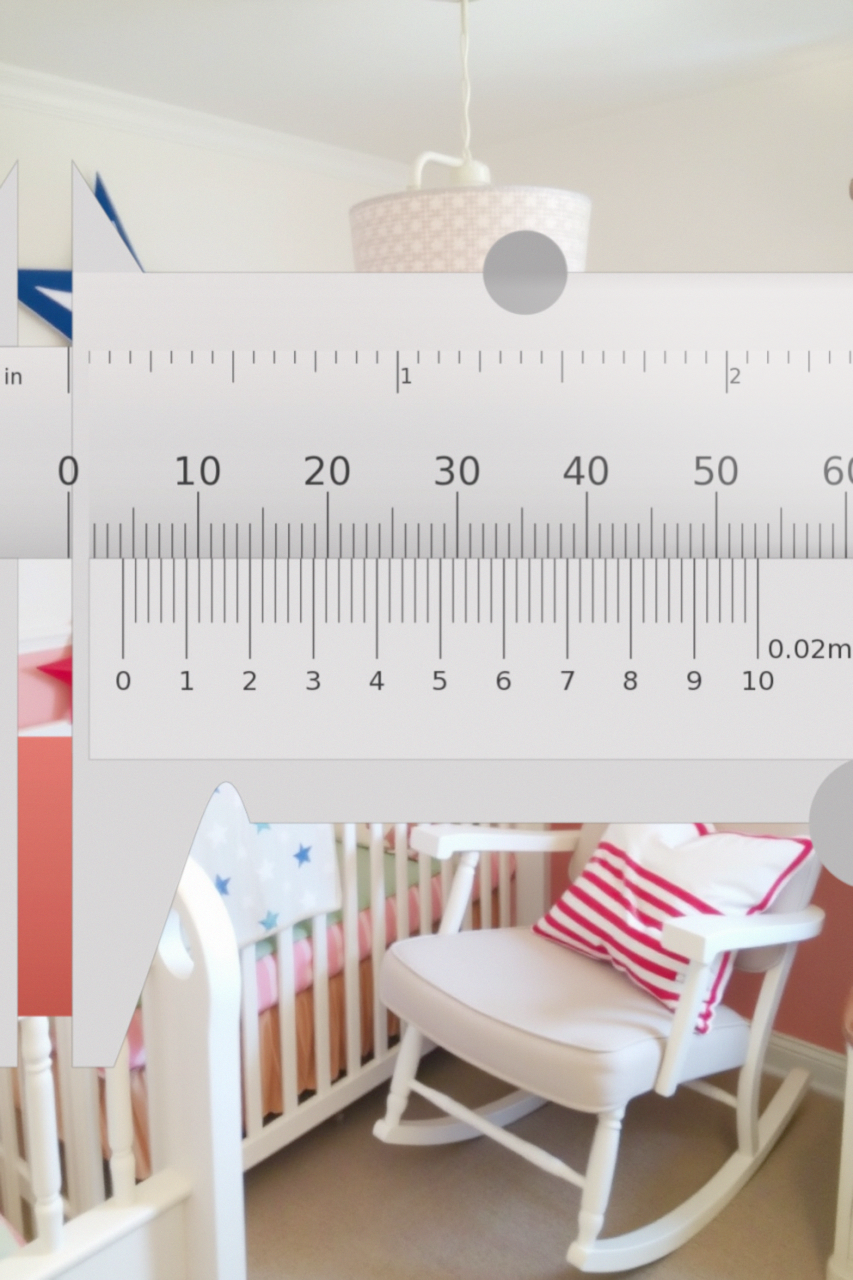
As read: 4.2
